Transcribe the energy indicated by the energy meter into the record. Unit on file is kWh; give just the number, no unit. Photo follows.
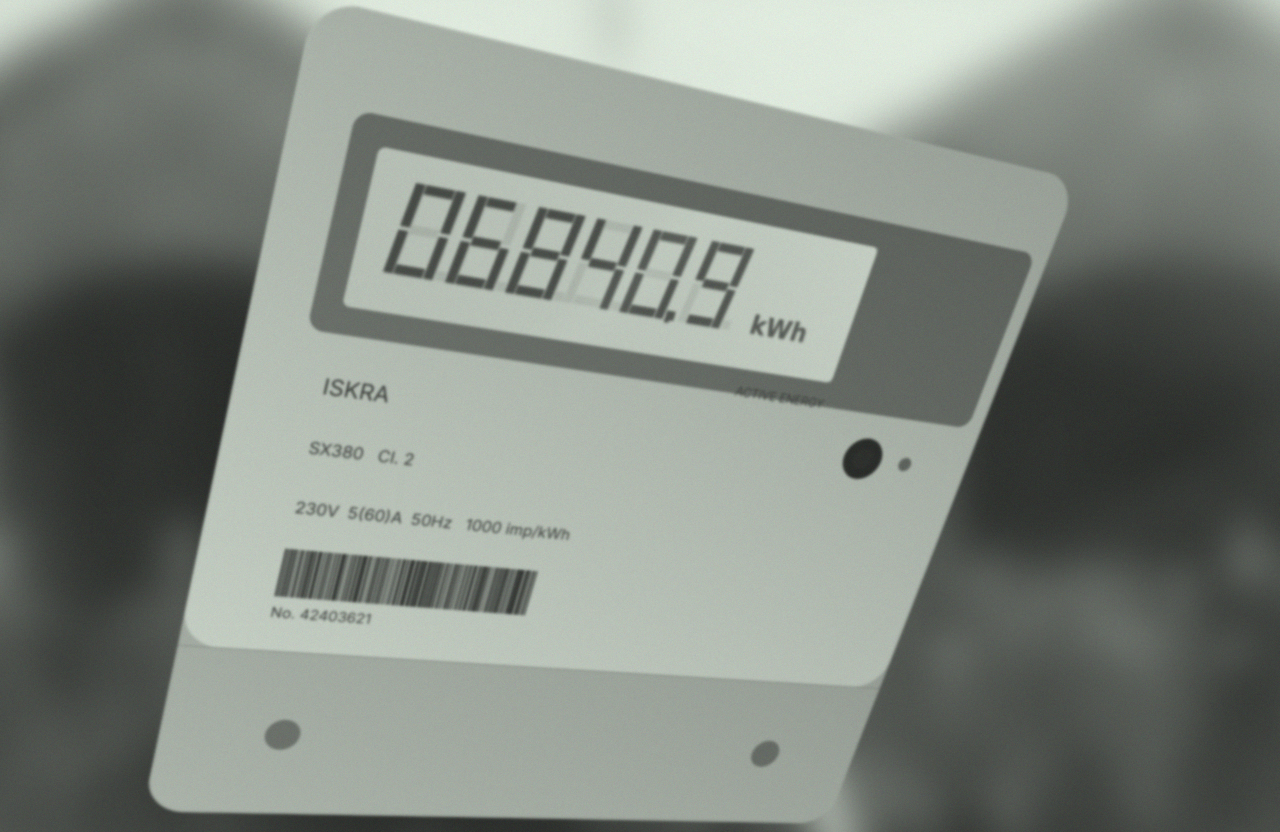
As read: 6840.9
